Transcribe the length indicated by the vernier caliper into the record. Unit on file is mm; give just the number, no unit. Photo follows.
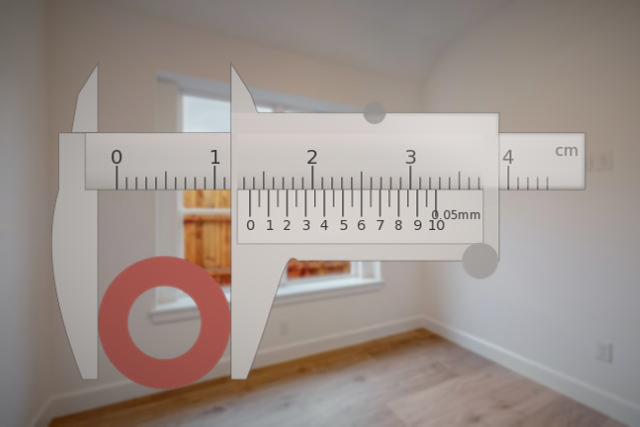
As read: 13.6
